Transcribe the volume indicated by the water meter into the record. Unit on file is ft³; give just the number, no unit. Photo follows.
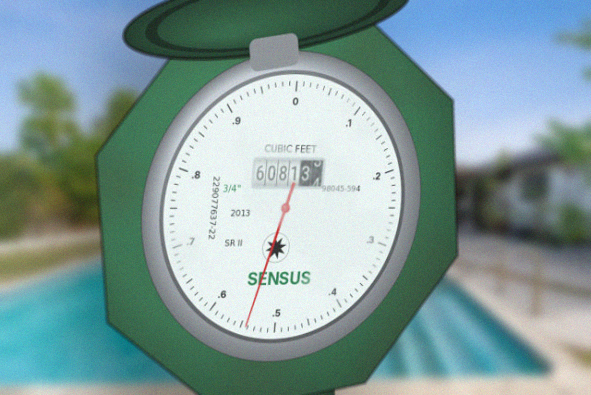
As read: 608133.54
